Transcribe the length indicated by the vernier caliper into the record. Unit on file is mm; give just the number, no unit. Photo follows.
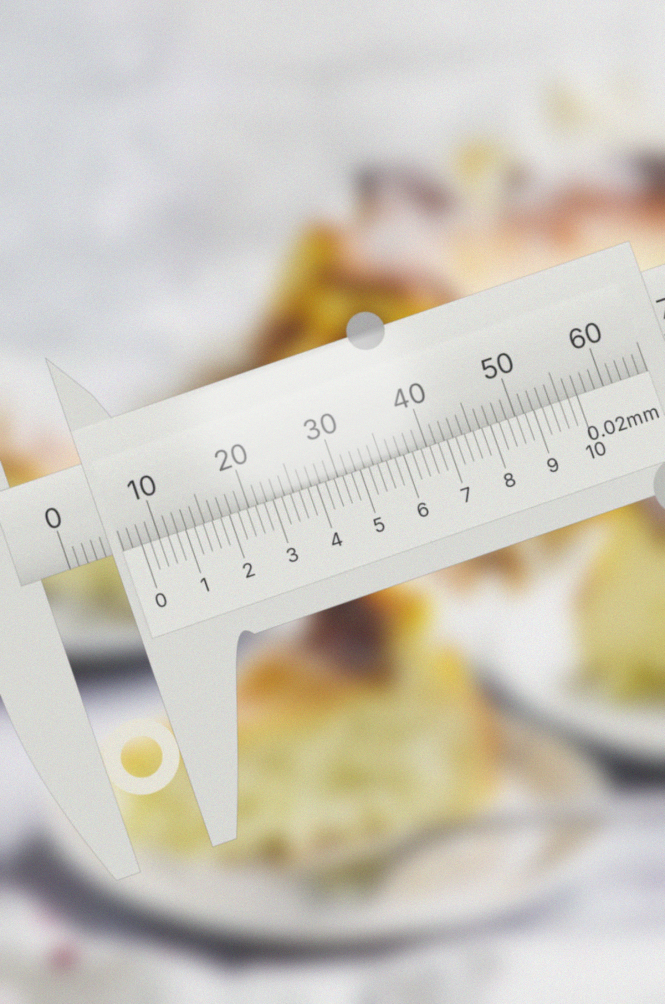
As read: 8.0
